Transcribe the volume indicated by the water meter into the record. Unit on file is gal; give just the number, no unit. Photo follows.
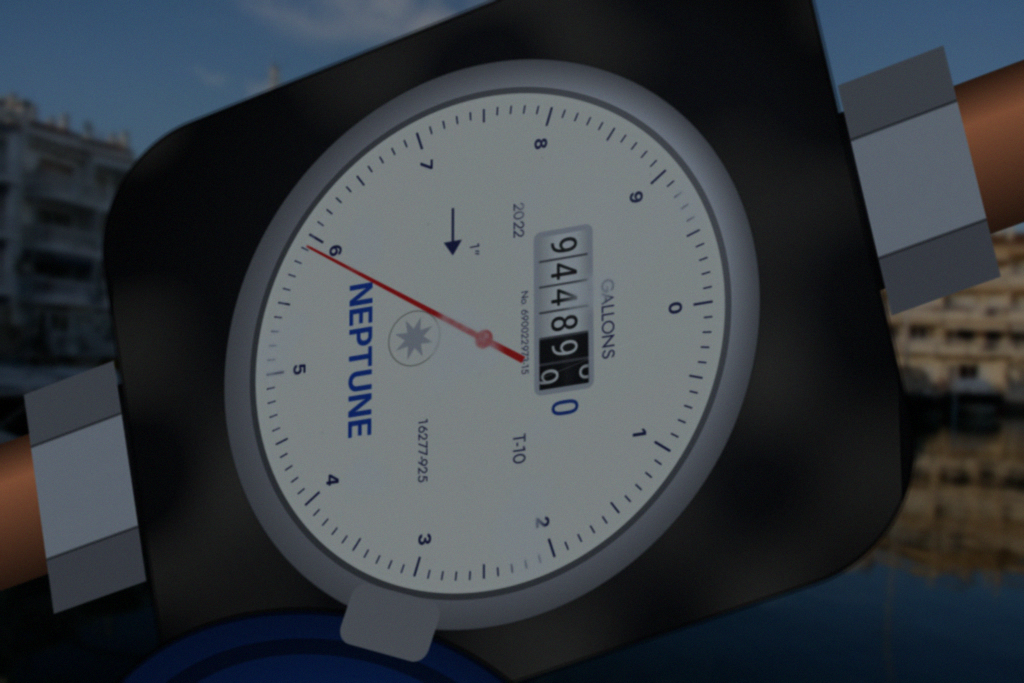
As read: 9448985.9
